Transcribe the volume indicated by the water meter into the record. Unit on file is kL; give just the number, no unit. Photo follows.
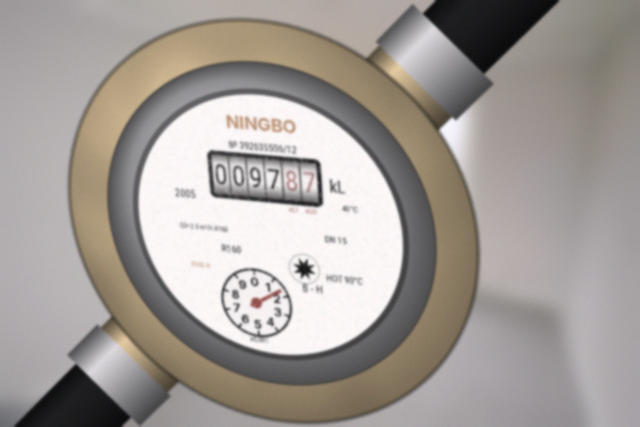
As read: 97.871
